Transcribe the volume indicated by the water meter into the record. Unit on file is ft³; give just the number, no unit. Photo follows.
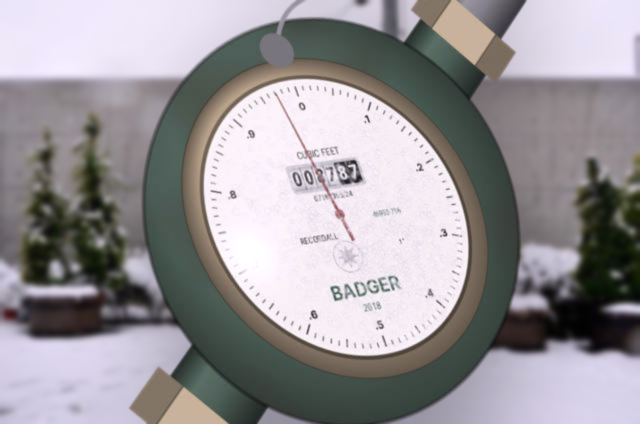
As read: 8786.97
